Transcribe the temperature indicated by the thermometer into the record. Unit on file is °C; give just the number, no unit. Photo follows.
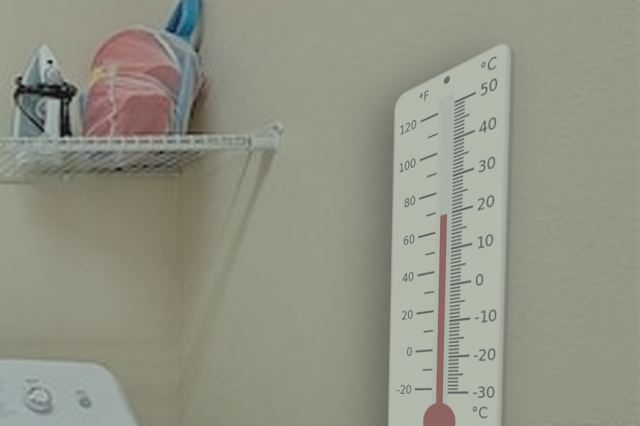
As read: 20
